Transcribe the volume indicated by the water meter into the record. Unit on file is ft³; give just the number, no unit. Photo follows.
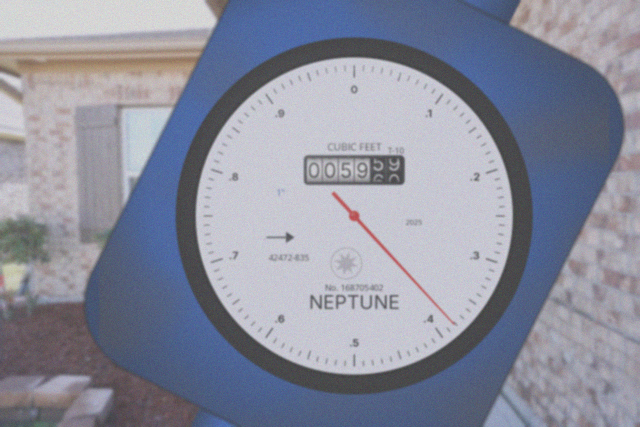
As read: 5959.38
